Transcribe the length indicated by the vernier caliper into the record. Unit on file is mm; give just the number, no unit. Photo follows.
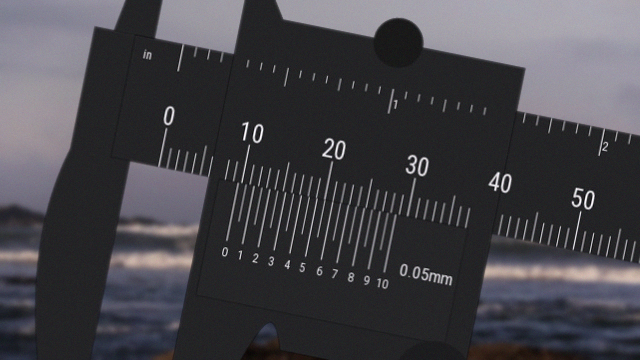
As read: 9.6
